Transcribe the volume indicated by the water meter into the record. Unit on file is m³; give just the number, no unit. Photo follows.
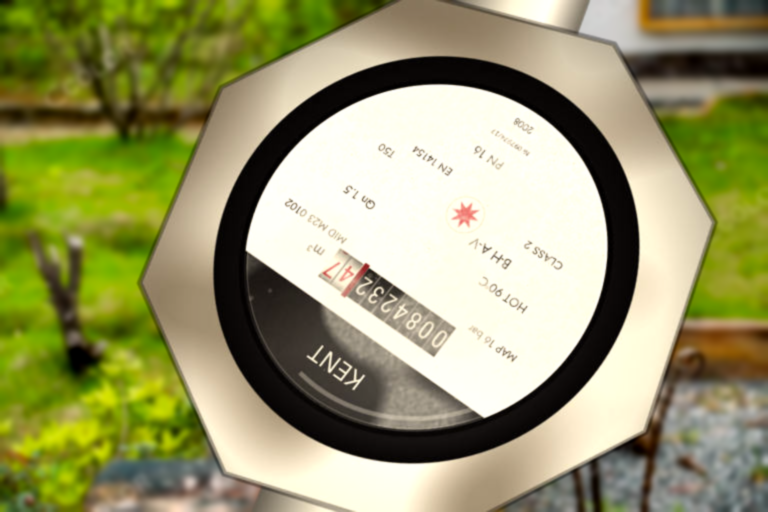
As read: 84232.47
